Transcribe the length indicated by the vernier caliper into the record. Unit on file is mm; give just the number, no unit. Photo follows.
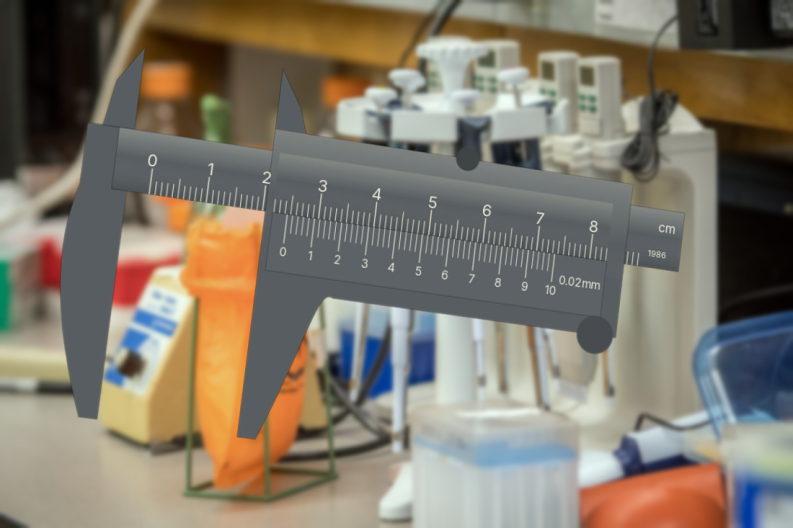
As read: 24.4
